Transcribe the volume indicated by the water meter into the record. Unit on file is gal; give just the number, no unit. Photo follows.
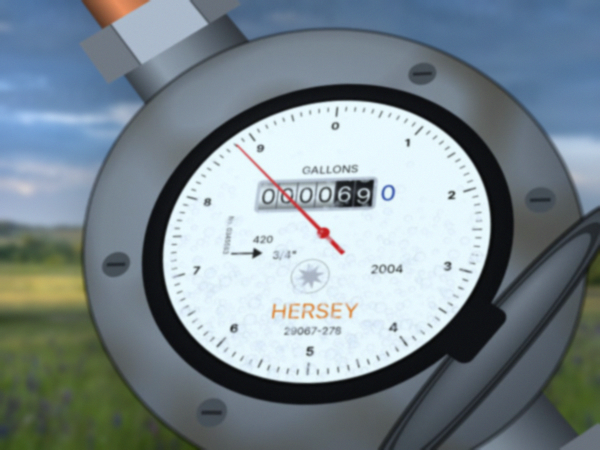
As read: 688.8
